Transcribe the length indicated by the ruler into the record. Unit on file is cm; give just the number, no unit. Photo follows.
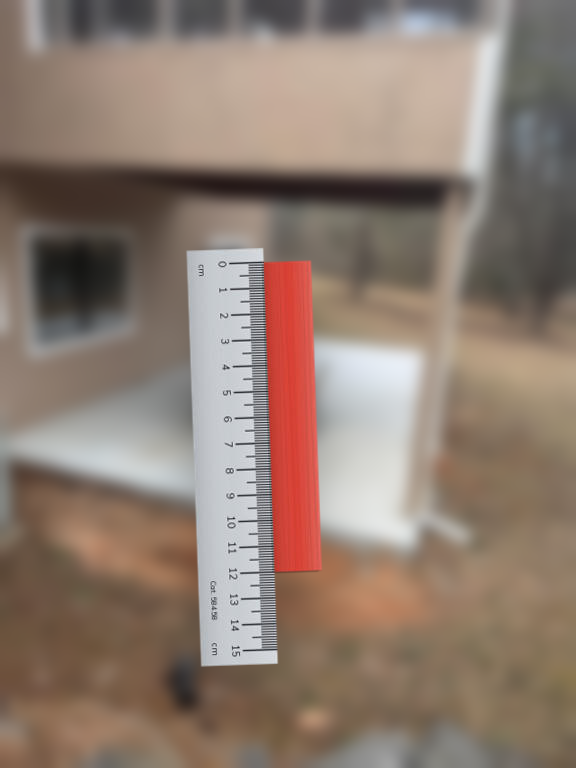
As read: 12
